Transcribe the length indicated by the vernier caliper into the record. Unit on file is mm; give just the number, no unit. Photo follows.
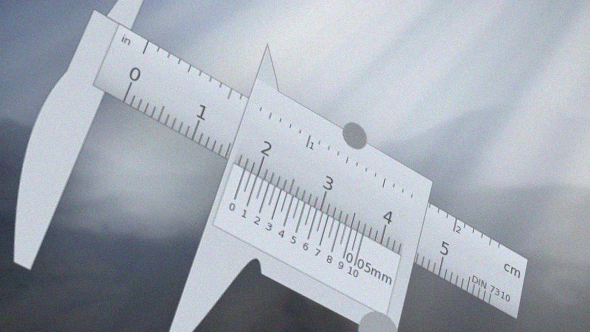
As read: 18.0
